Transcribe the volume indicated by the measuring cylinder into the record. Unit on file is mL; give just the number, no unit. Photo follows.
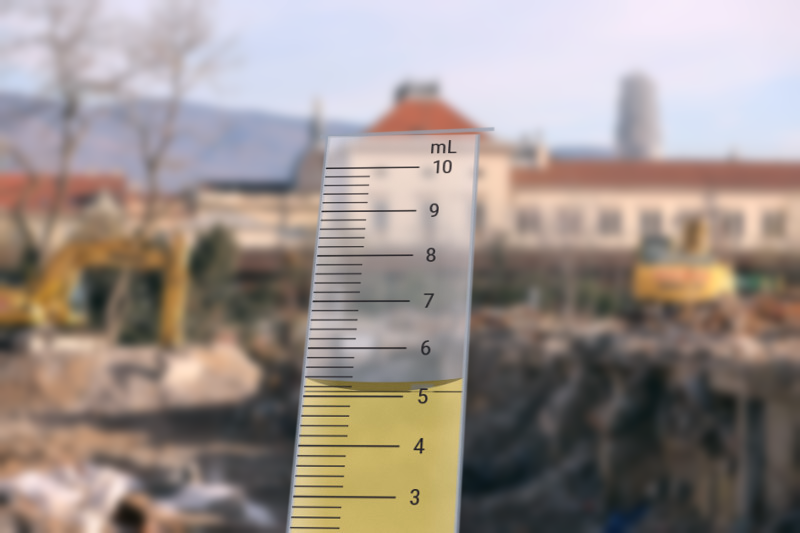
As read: 5.1
